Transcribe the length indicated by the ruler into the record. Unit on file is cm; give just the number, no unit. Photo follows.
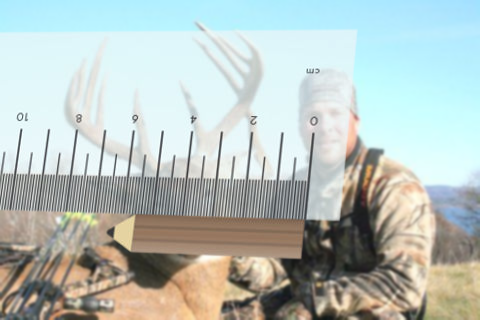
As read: 6.5
